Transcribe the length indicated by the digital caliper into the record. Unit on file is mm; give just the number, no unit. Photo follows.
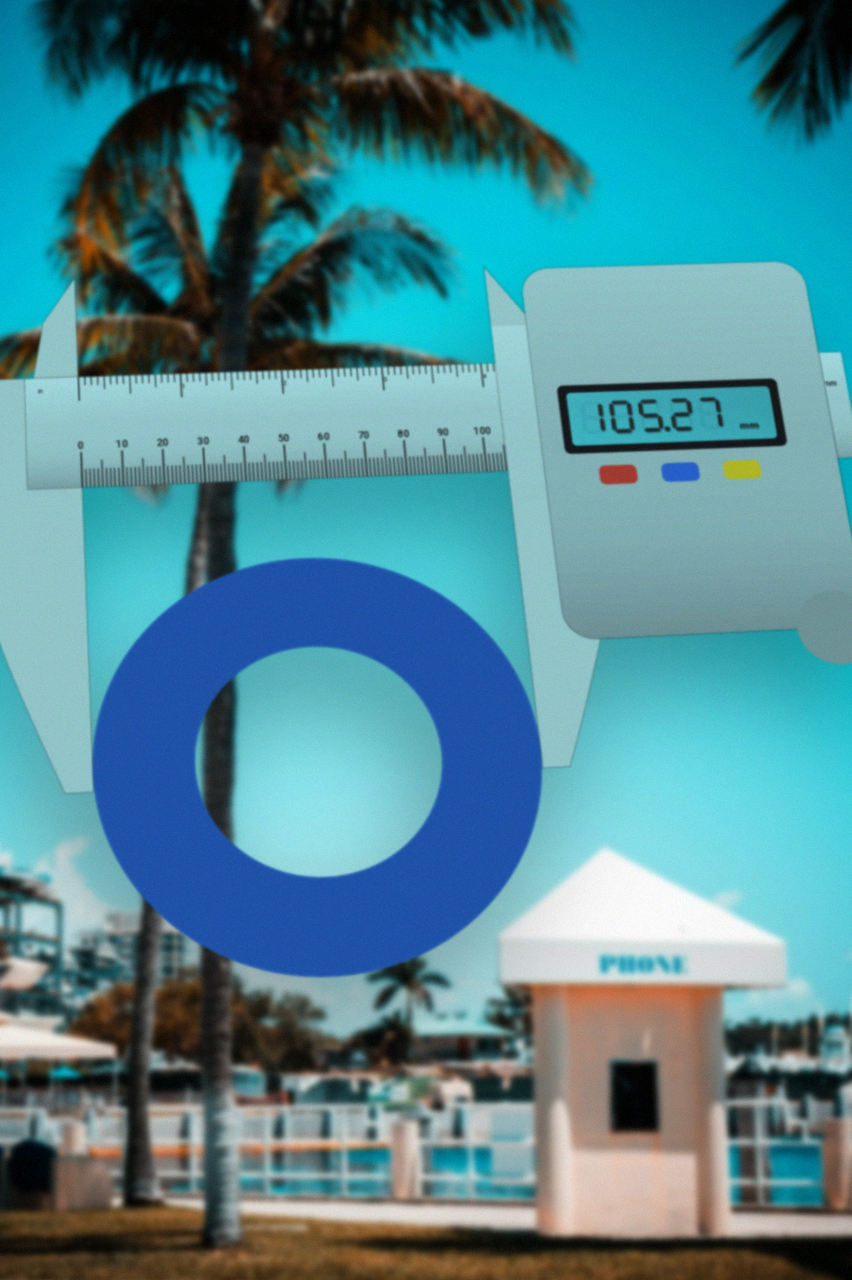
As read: 105.27
